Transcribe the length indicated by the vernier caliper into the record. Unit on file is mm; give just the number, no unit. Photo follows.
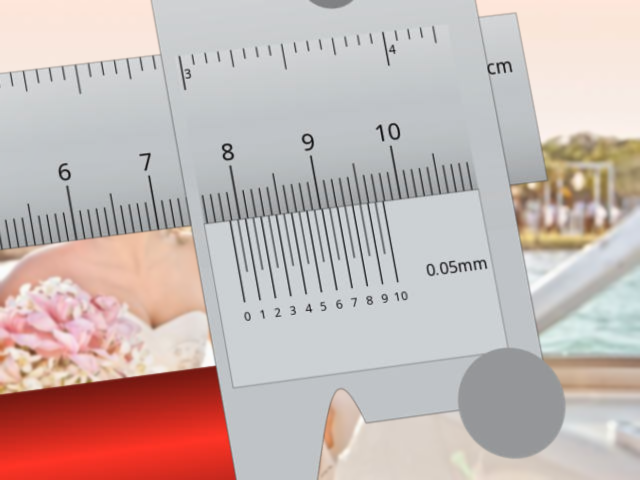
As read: 78.8
